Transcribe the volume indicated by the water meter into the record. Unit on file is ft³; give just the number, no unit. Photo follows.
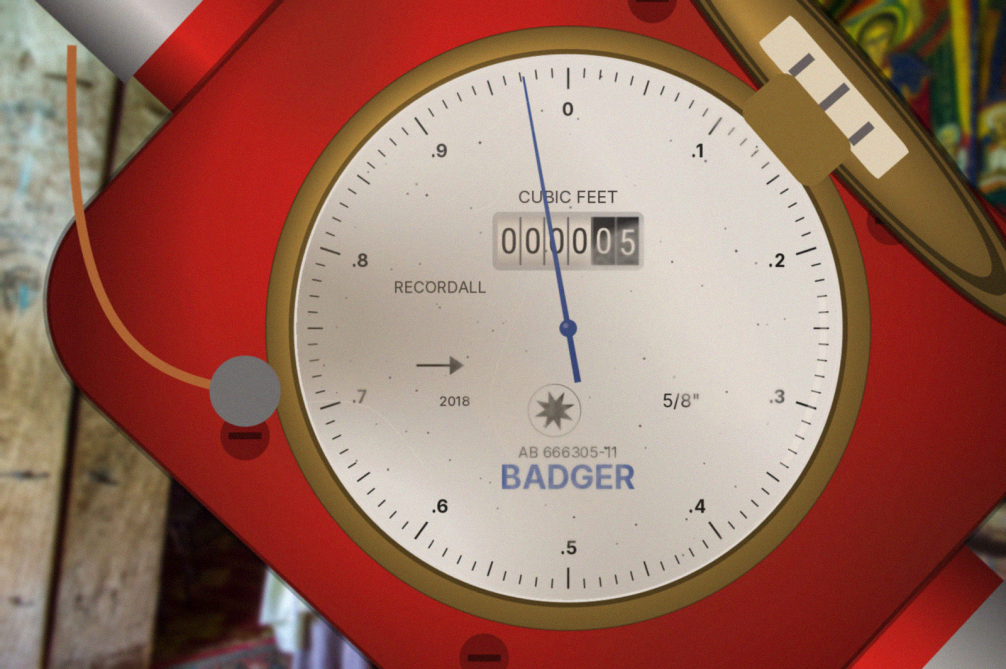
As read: 4.97
